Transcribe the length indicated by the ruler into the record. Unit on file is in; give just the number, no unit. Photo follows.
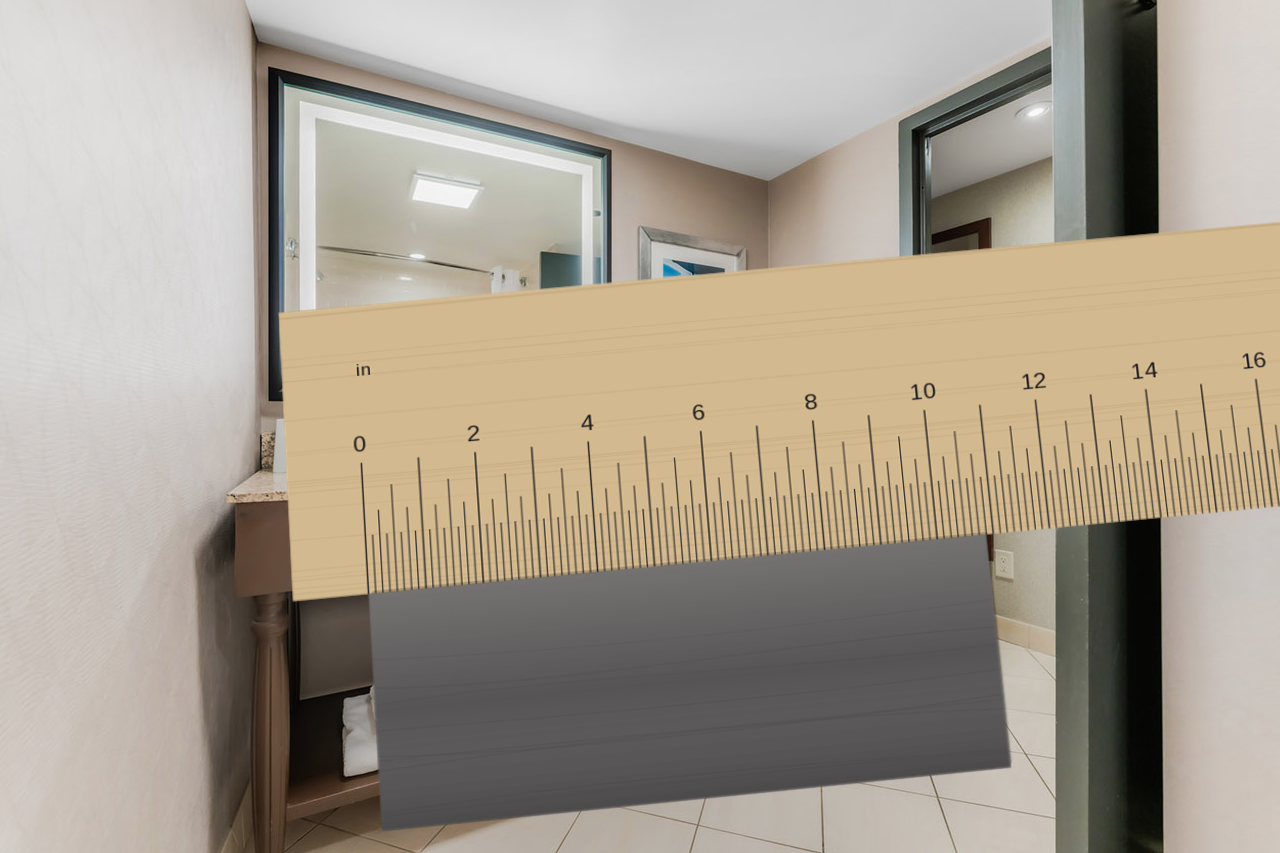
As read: 10.875
